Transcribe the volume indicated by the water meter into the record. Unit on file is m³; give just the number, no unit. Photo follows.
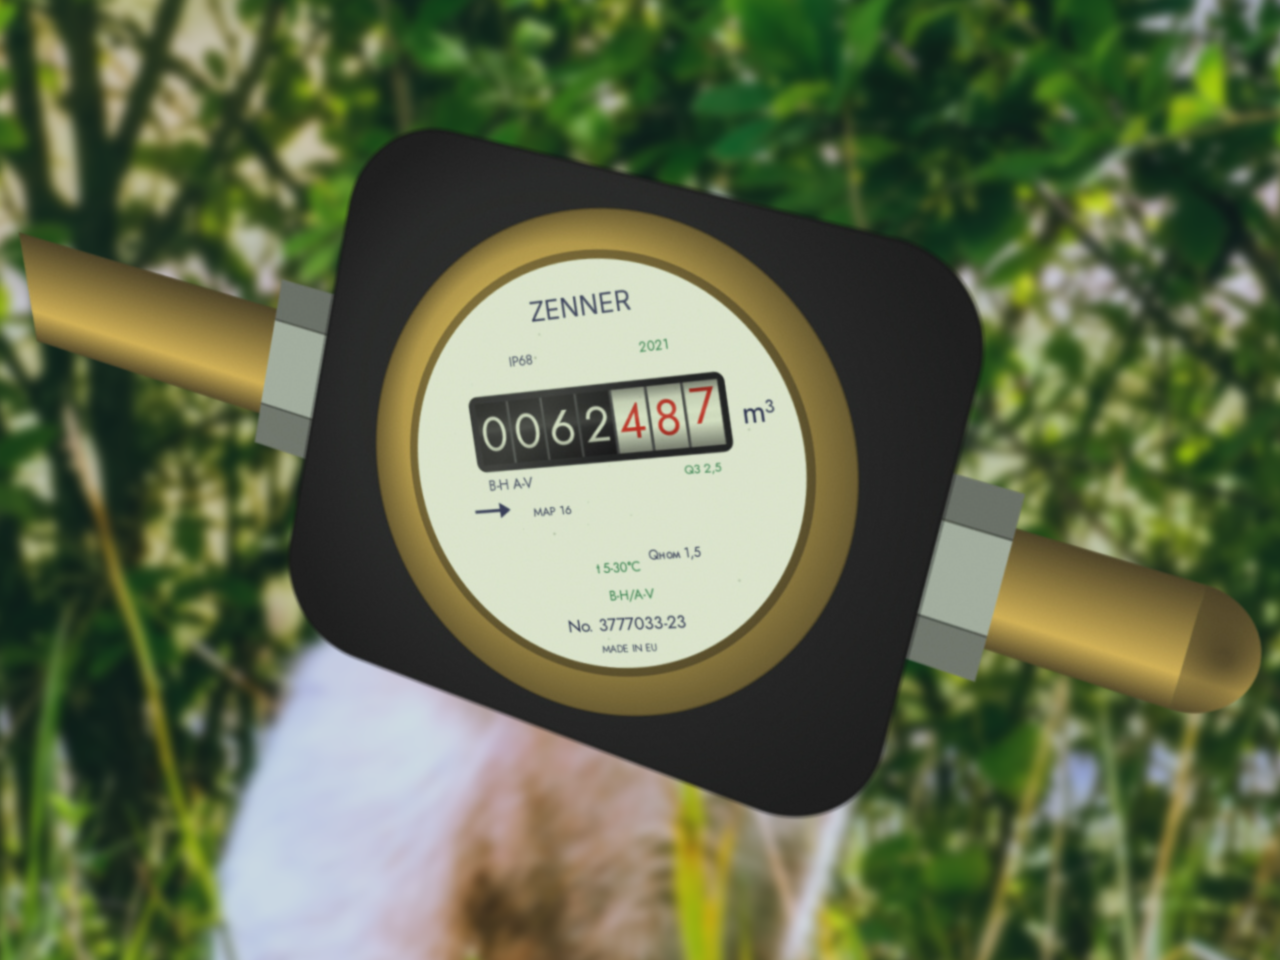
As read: 62.487
